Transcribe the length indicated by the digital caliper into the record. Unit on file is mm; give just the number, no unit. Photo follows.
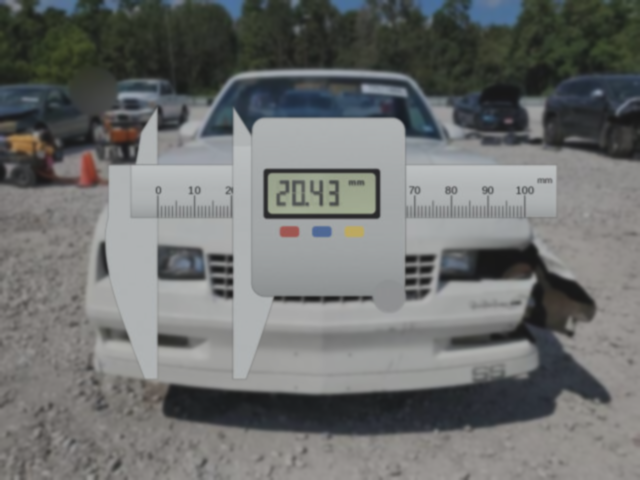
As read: 20.43
